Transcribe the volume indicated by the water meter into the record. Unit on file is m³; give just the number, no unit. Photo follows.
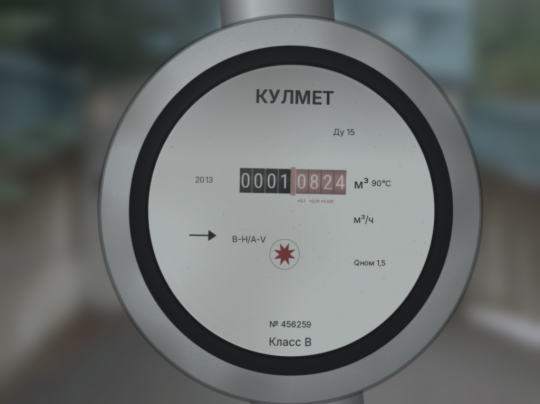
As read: 1.0824
